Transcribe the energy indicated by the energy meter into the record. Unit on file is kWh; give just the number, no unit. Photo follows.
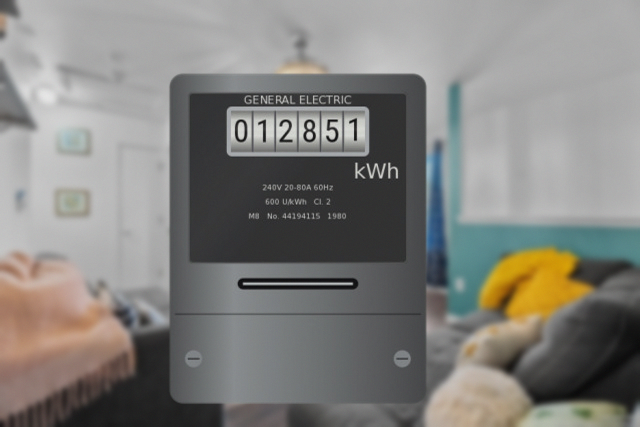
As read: 12851
